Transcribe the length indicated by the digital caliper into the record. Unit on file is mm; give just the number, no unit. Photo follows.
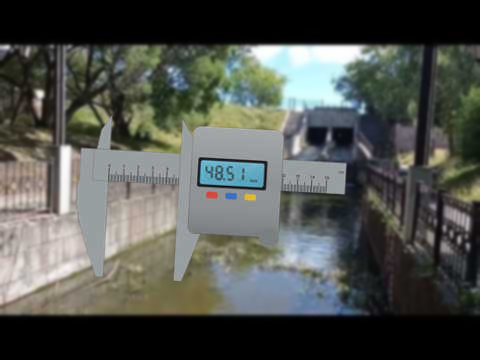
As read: 48.51
